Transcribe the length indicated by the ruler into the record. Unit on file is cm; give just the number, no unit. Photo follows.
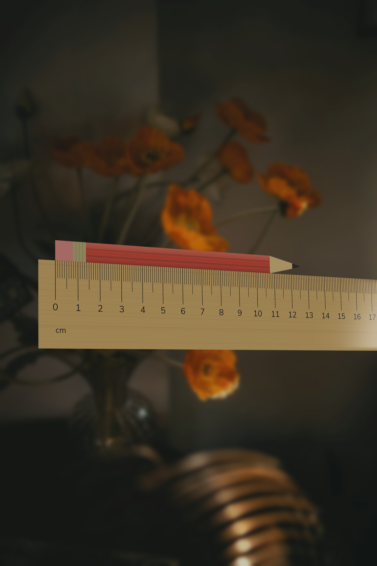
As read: 12.5
